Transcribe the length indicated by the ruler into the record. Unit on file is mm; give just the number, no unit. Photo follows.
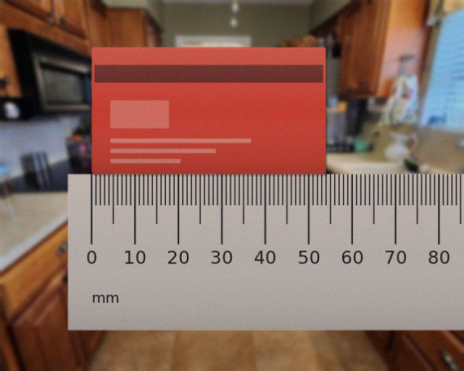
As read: 54
